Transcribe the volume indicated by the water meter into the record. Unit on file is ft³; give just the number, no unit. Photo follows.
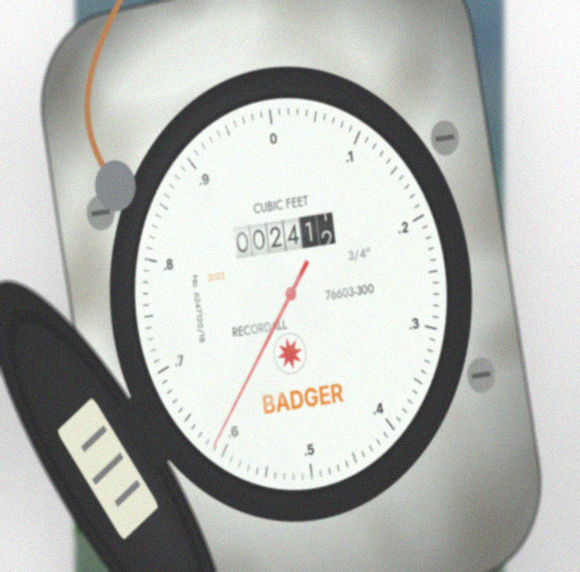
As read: 2411.61
